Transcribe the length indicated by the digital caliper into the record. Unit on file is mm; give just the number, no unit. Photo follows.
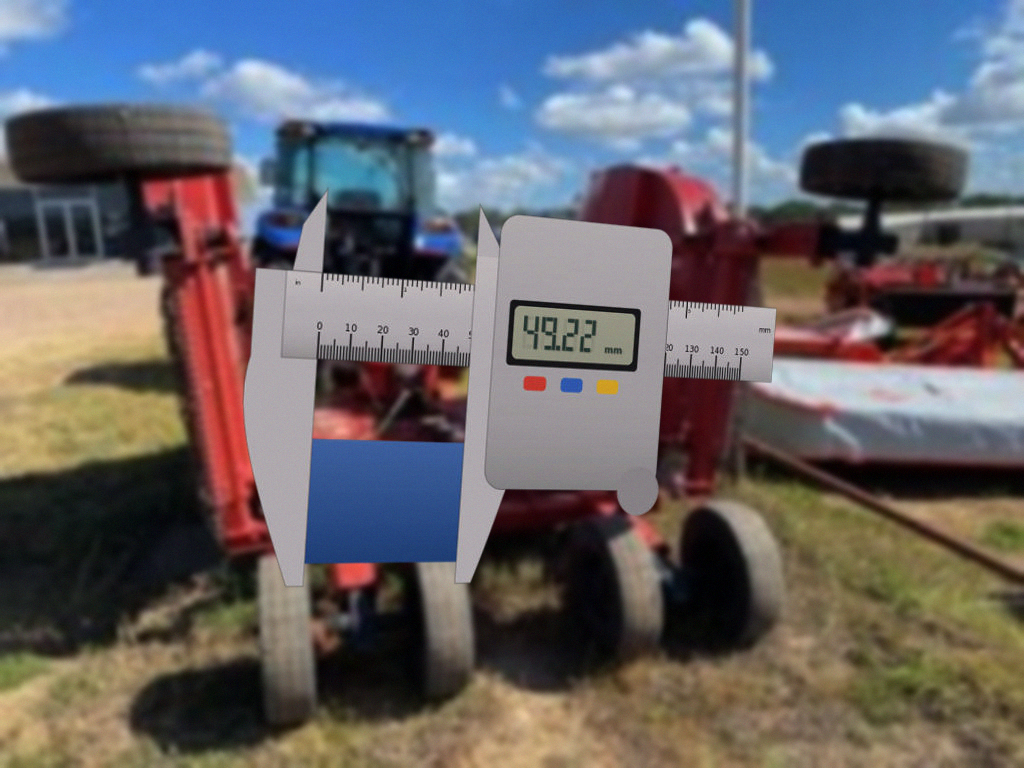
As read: 49.22
